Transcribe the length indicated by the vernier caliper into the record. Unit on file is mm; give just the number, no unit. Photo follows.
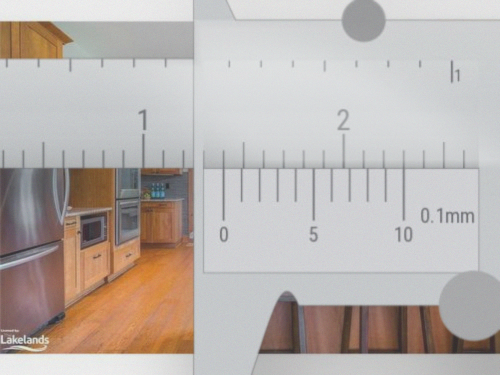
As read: 14.0
